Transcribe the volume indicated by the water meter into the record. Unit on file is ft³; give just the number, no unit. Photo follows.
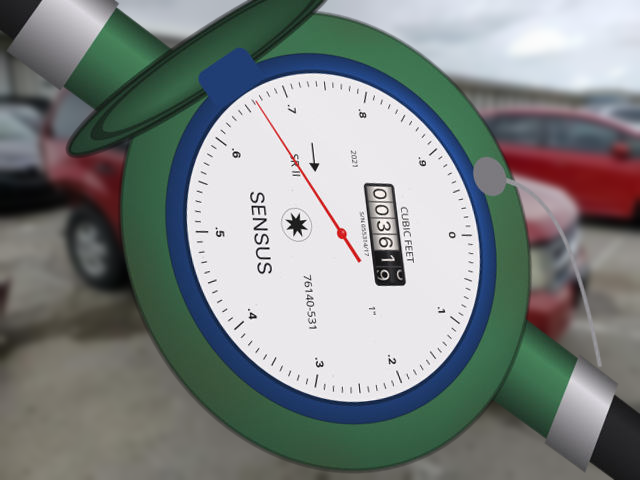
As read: 3618.66
